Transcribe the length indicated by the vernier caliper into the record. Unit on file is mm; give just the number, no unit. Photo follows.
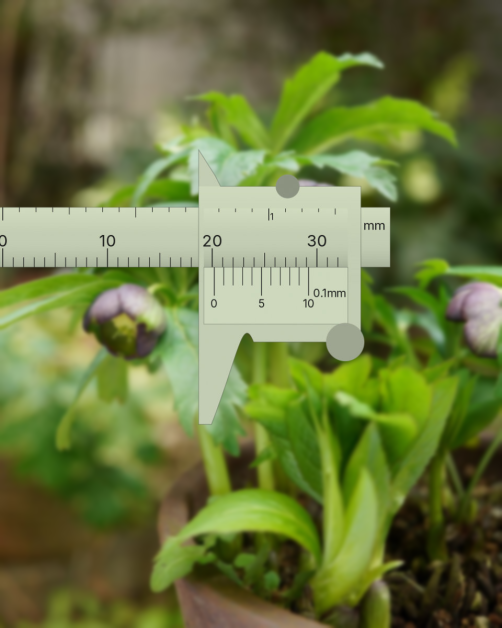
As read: 20.2
